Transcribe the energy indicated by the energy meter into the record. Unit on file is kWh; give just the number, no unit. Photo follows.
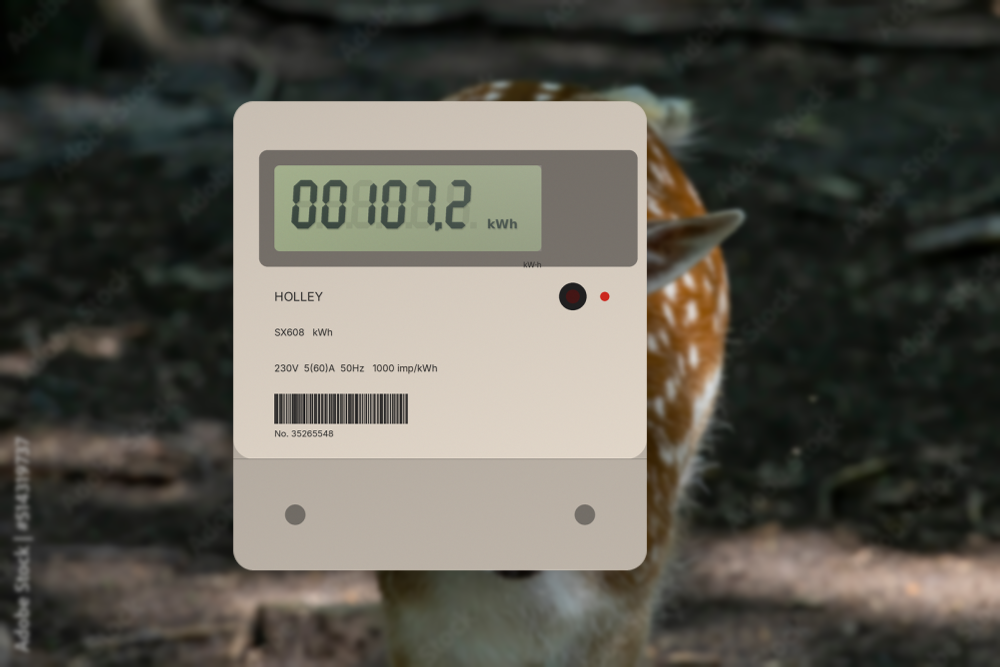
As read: 107.2
